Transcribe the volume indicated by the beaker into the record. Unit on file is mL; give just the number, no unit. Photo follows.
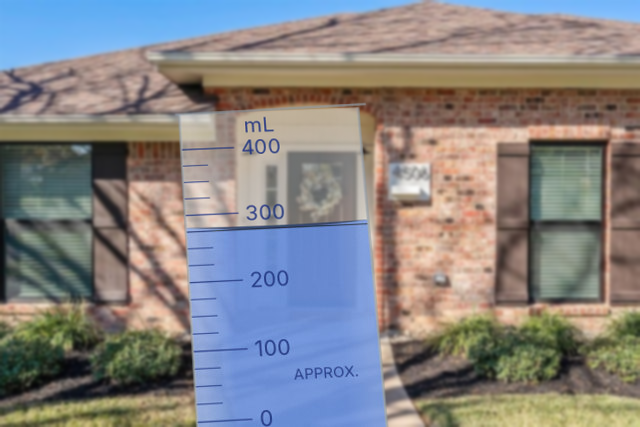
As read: 275
